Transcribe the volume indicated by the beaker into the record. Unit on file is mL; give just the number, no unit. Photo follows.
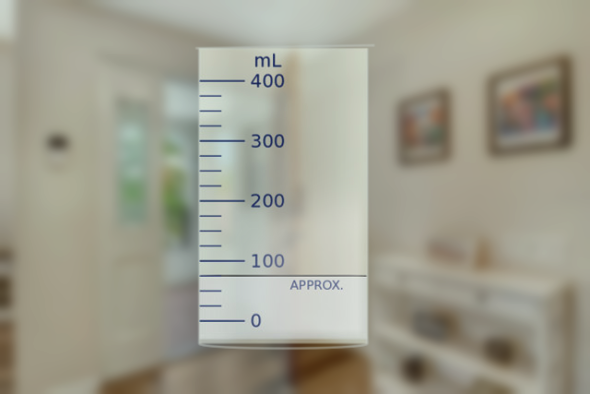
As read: 75
